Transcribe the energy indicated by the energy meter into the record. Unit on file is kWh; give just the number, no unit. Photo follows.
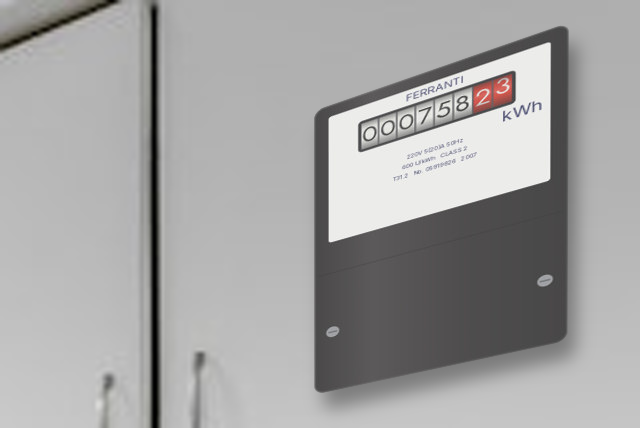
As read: 758.23
